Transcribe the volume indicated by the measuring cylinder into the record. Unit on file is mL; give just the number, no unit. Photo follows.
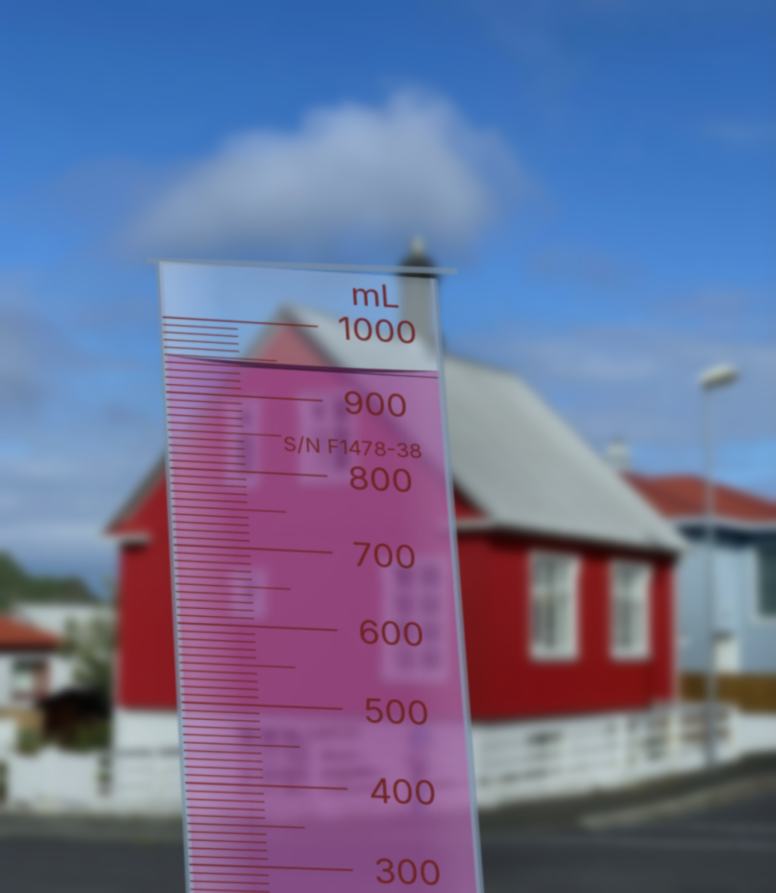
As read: 940
